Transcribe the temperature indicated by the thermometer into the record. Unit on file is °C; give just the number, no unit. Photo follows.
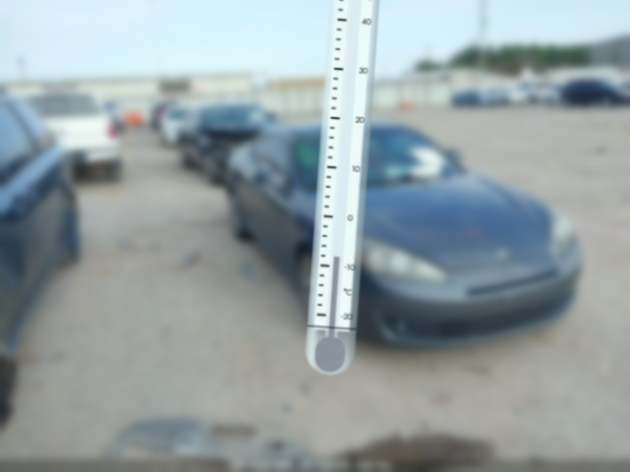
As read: -8
